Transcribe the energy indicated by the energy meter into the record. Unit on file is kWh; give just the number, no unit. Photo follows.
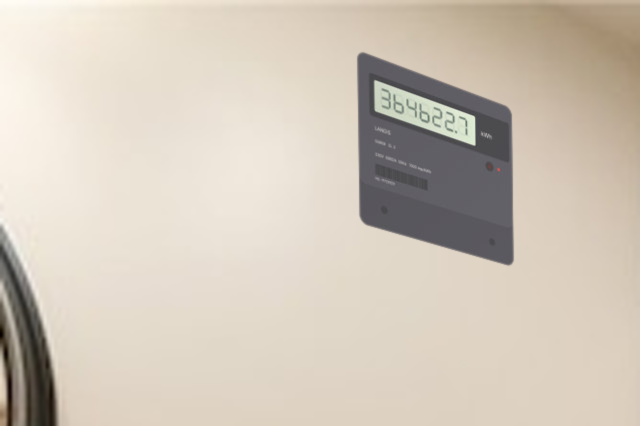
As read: 364622.7
